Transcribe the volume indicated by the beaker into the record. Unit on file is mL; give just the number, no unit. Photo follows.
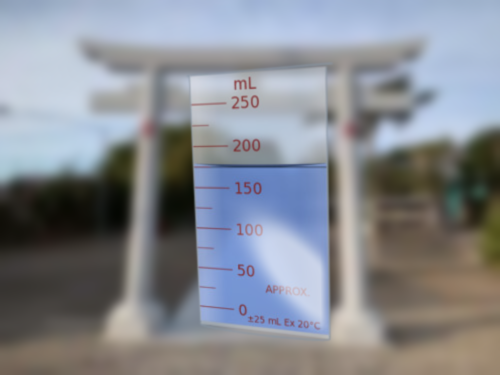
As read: 175
